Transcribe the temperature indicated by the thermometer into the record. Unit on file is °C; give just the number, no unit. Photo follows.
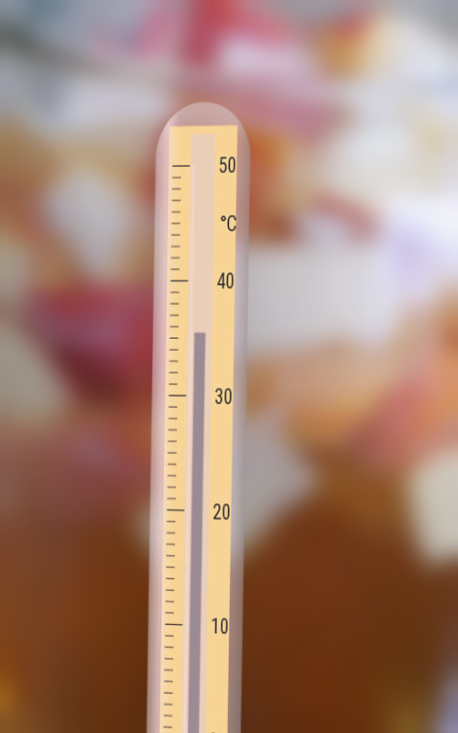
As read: 35.5
